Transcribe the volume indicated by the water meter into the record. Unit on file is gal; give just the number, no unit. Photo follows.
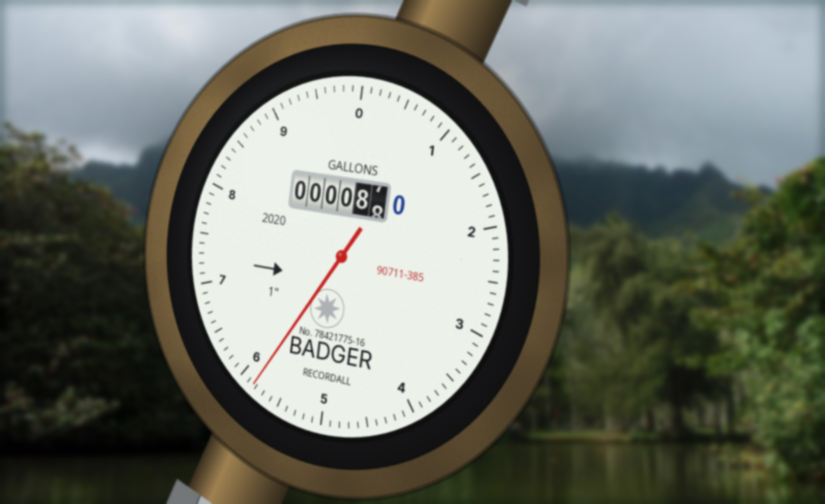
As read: 875.8
